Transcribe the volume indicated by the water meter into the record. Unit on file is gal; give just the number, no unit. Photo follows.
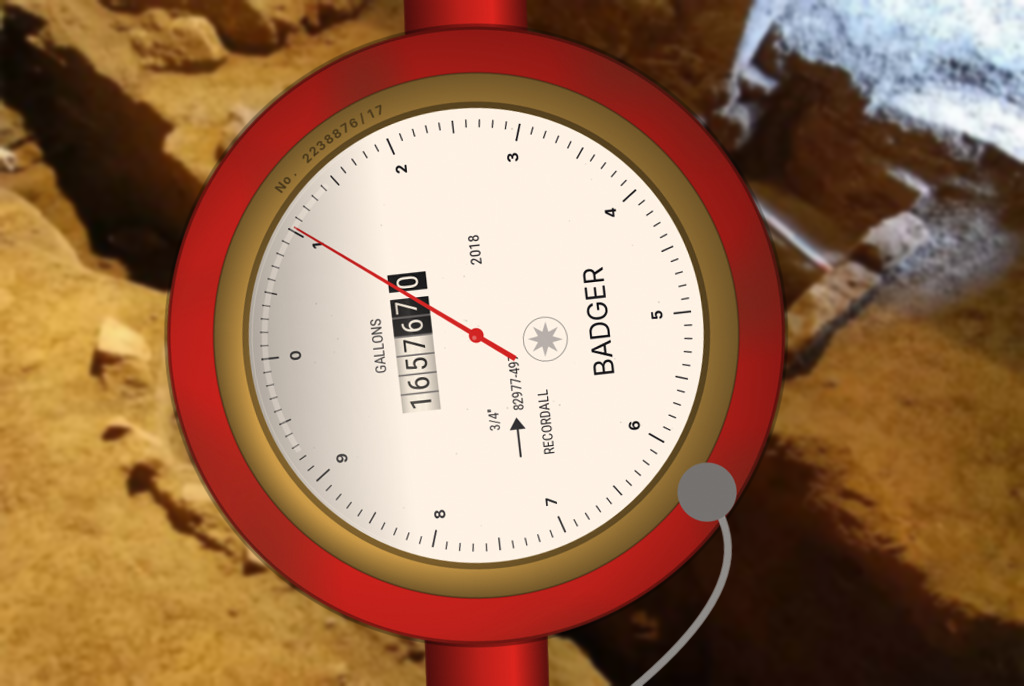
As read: 1657671.0
